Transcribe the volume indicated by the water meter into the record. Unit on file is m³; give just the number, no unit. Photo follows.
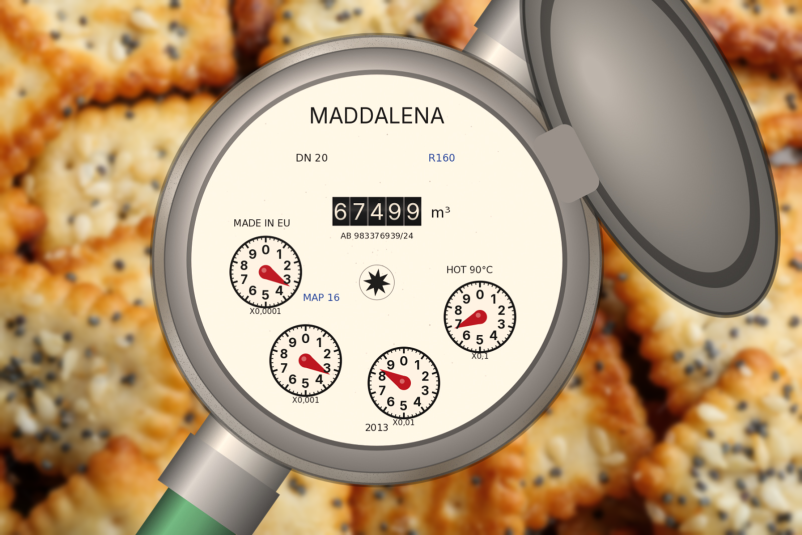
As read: 67499.6833
